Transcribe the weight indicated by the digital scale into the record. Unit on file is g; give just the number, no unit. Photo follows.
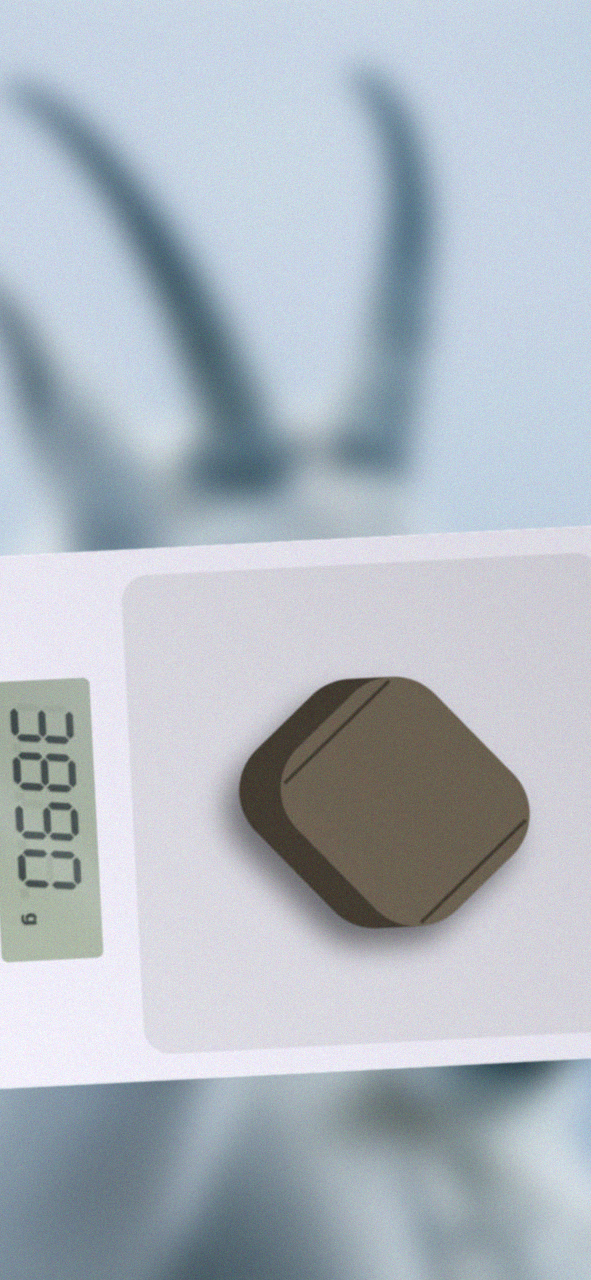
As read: 3890
